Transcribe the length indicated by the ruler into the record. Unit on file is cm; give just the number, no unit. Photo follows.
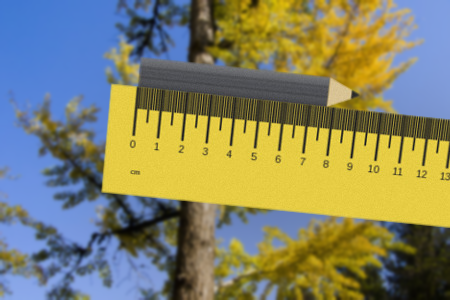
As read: 9
